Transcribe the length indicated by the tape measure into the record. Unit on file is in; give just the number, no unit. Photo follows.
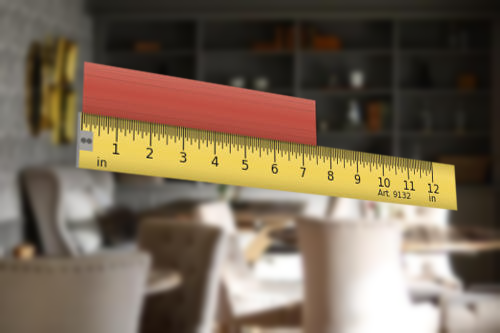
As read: 7.5
